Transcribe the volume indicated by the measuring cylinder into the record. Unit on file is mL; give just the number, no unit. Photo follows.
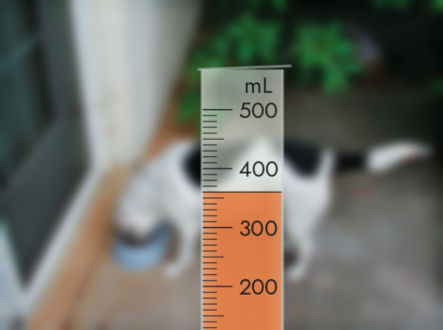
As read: 360
